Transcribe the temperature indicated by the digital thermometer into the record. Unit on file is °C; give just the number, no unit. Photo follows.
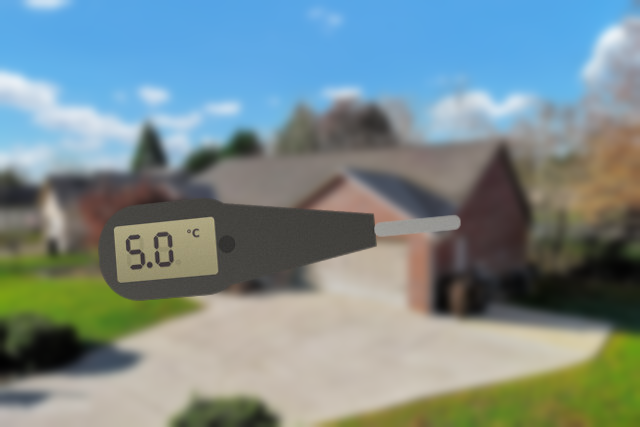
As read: 5.0
